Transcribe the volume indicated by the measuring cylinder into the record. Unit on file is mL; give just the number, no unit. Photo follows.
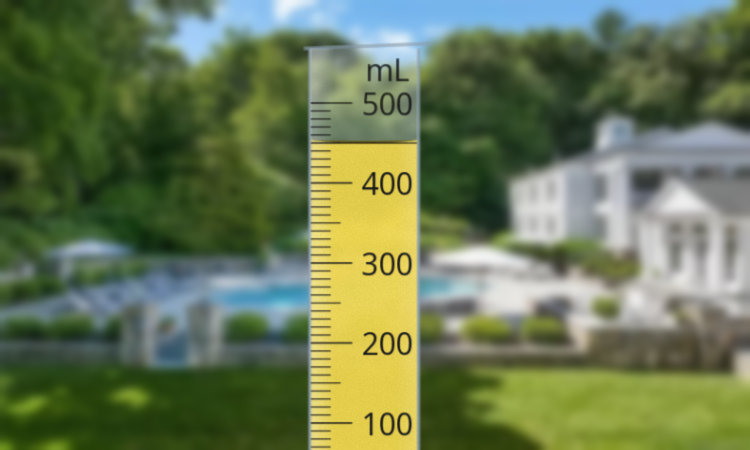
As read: 450
